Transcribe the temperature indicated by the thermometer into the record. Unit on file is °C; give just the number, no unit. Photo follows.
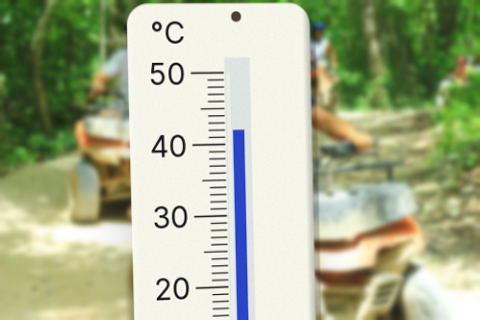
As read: 42
